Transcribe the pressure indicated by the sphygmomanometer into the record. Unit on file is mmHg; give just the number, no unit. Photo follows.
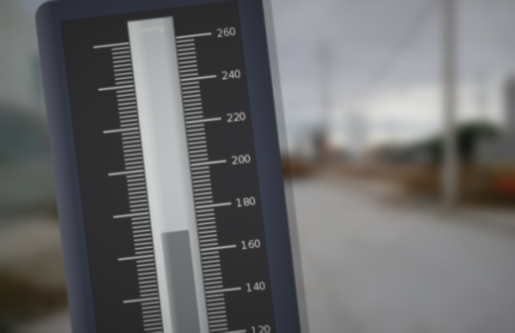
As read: 170
